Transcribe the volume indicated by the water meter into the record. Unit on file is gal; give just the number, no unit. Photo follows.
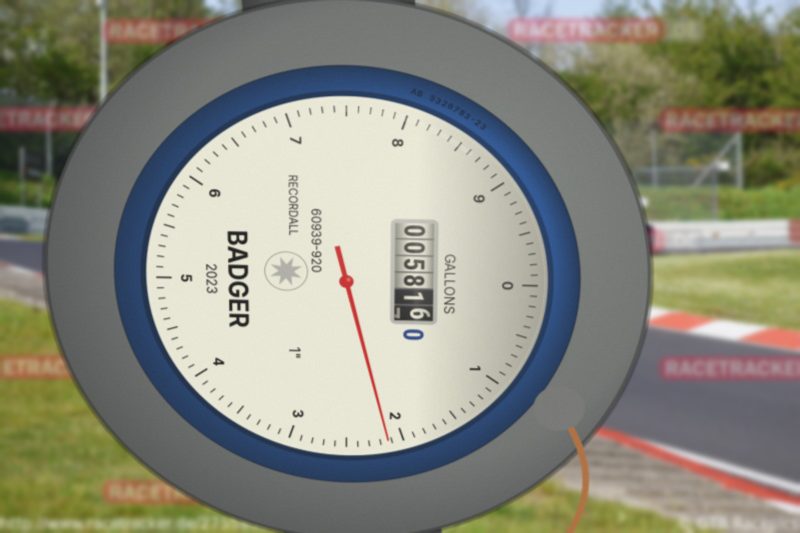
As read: 58162.1
